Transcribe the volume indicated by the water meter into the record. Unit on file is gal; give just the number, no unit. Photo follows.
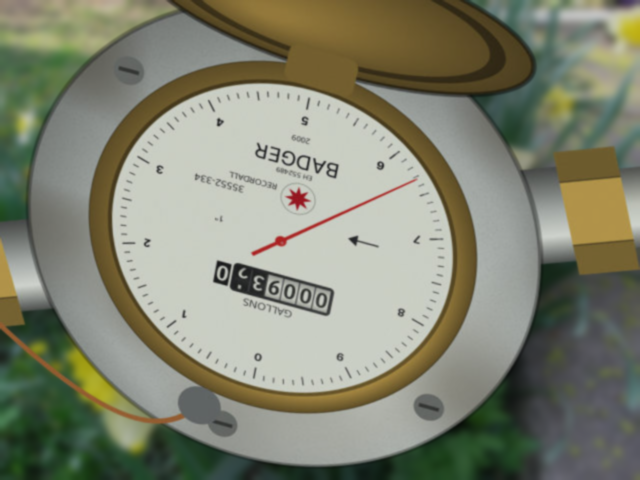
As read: 9316.3
